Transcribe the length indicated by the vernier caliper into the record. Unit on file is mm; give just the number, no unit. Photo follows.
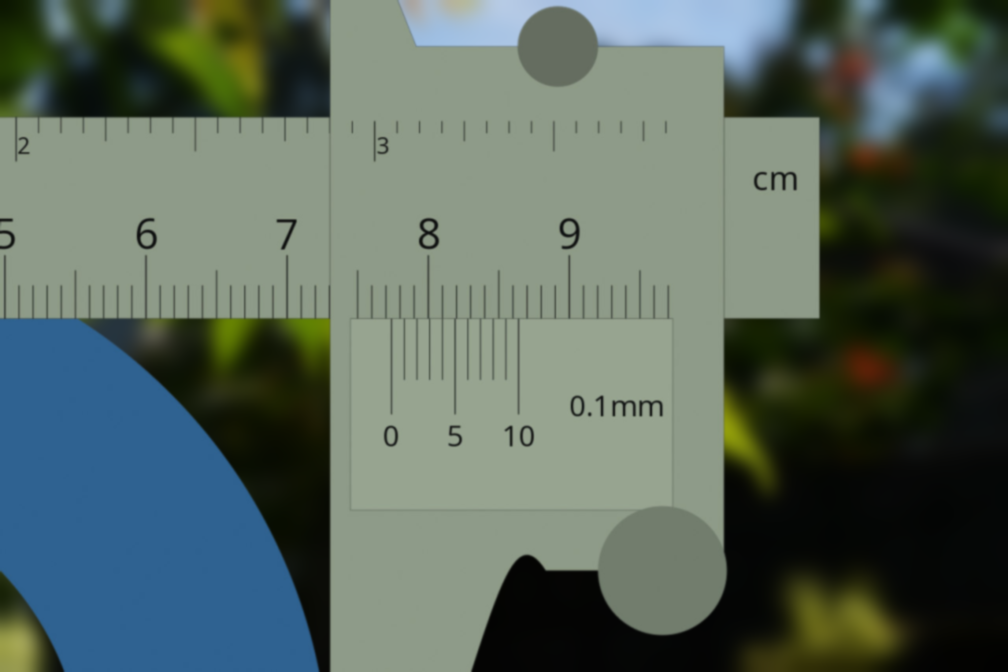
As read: 77.4
